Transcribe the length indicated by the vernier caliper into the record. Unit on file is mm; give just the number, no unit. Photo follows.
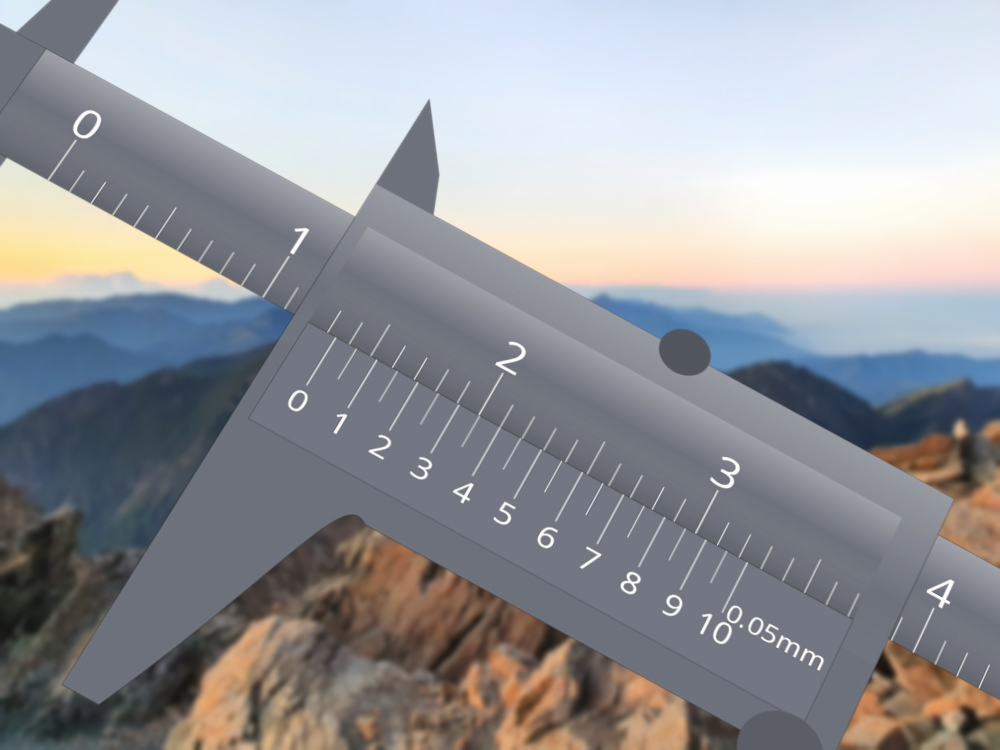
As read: 13.4
